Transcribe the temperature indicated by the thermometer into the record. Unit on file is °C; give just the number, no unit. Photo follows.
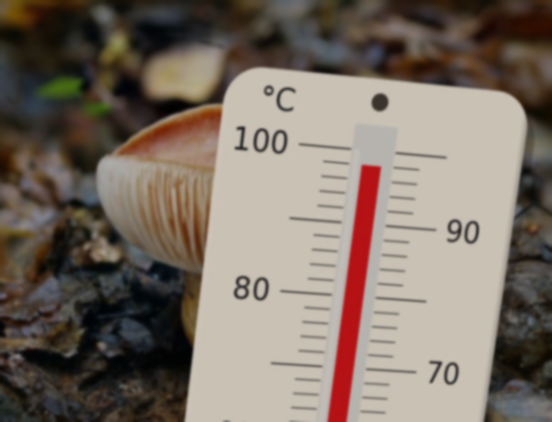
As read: 98
